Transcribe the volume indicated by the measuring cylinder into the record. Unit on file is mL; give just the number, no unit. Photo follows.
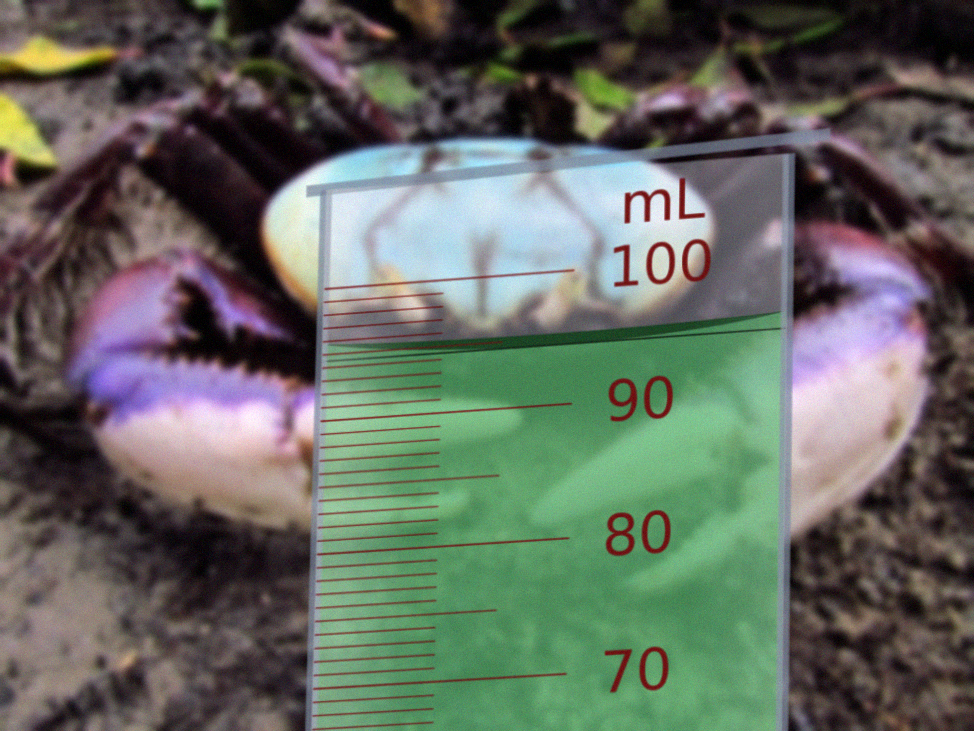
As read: 94.5
